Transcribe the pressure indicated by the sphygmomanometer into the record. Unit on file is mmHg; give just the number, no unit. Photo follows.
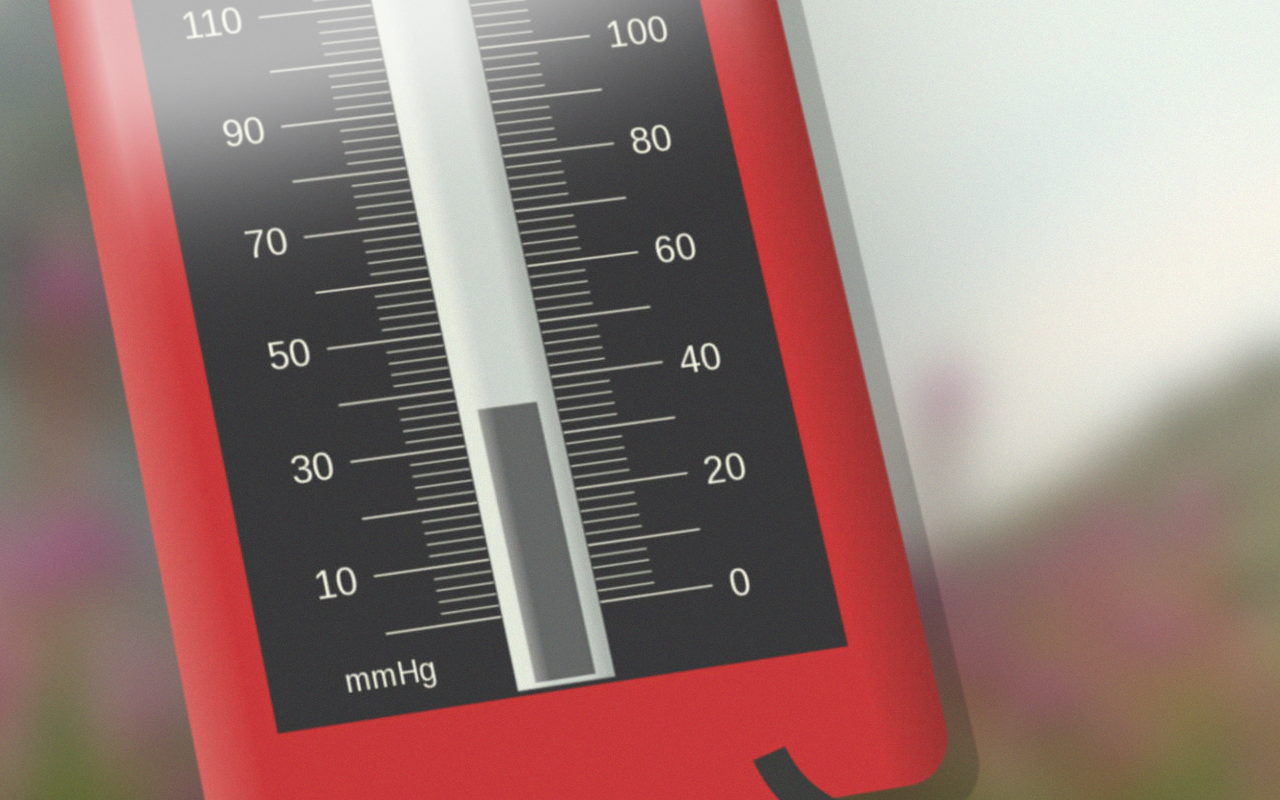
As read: 36
